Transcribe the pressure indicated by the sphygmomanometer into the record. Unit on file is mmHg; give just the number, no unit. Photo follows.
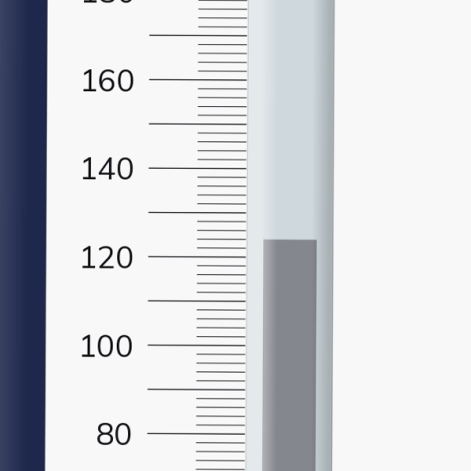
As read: 124
